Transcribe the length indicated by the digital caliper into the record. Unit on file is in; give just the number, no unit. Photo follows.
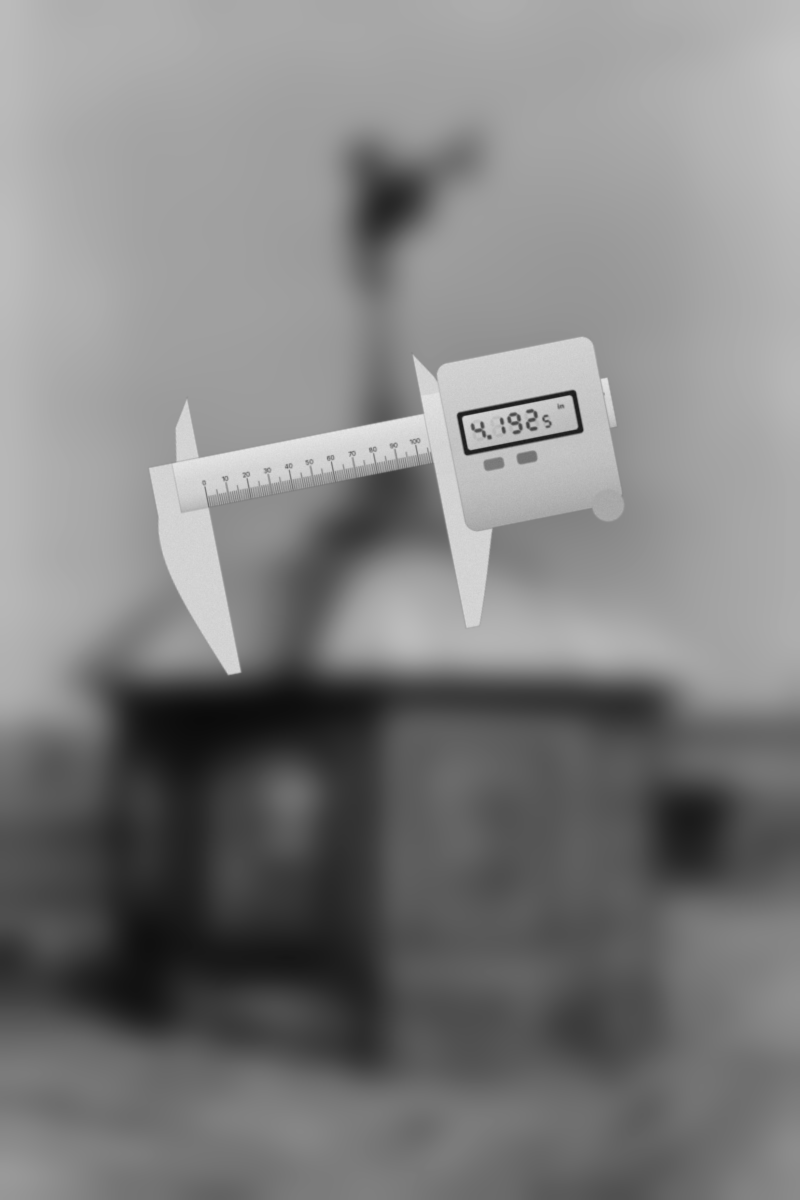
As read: 4.1925
